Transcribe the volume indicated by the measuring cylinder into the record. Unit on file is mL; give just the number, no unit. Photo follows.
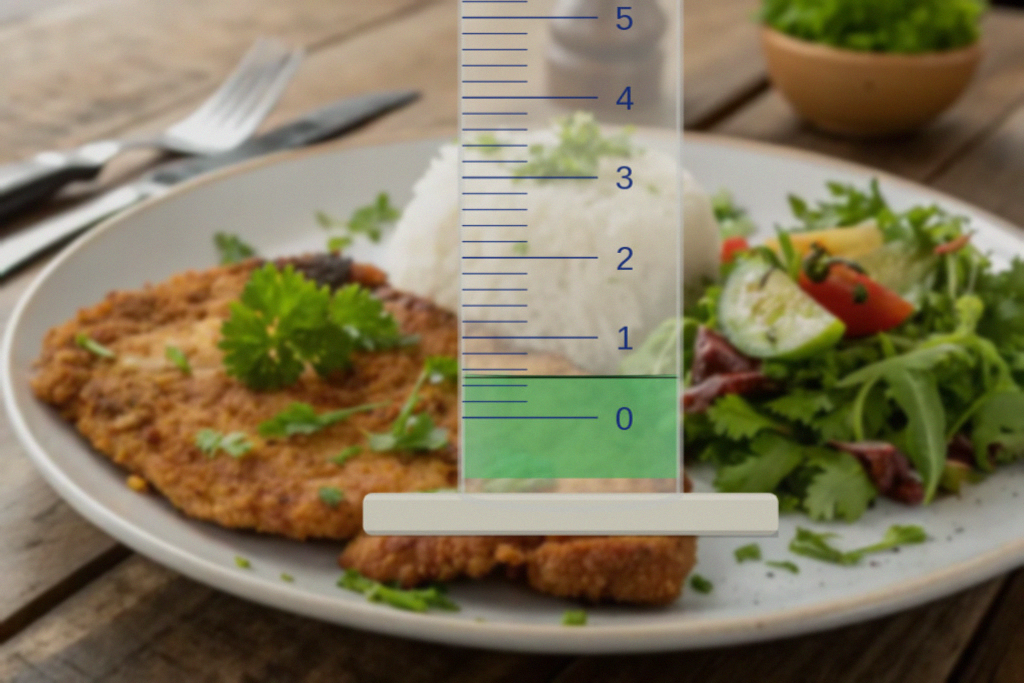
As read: 0.5
